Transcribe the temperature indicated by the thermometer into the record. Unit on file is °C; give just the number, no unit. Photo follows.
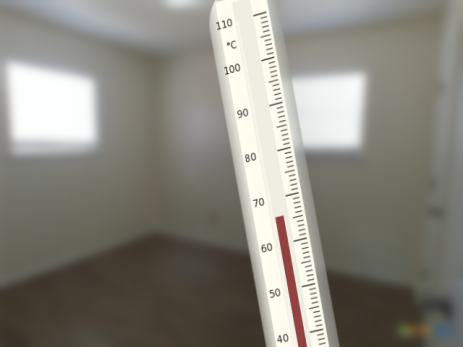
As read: 66
